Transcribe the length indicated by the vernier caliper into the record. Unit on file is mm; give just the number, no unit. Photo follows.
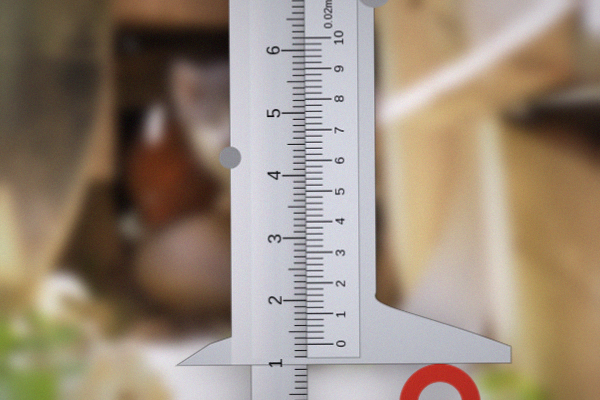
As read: 13.0
